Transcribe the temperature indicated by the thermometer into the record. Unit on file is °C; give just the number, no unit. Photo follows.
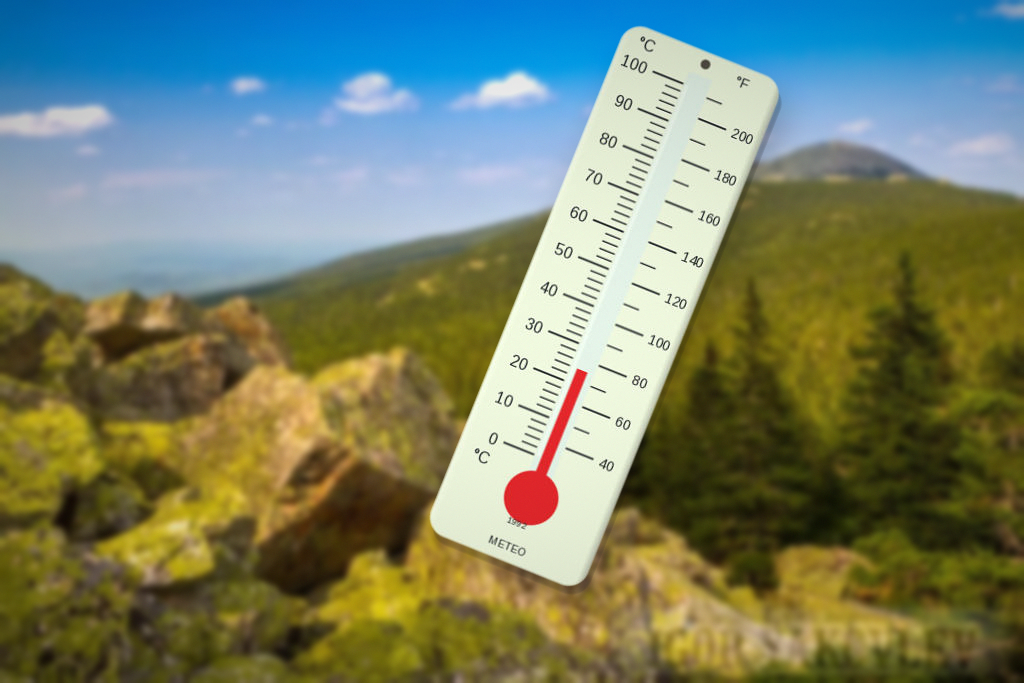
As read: 24
